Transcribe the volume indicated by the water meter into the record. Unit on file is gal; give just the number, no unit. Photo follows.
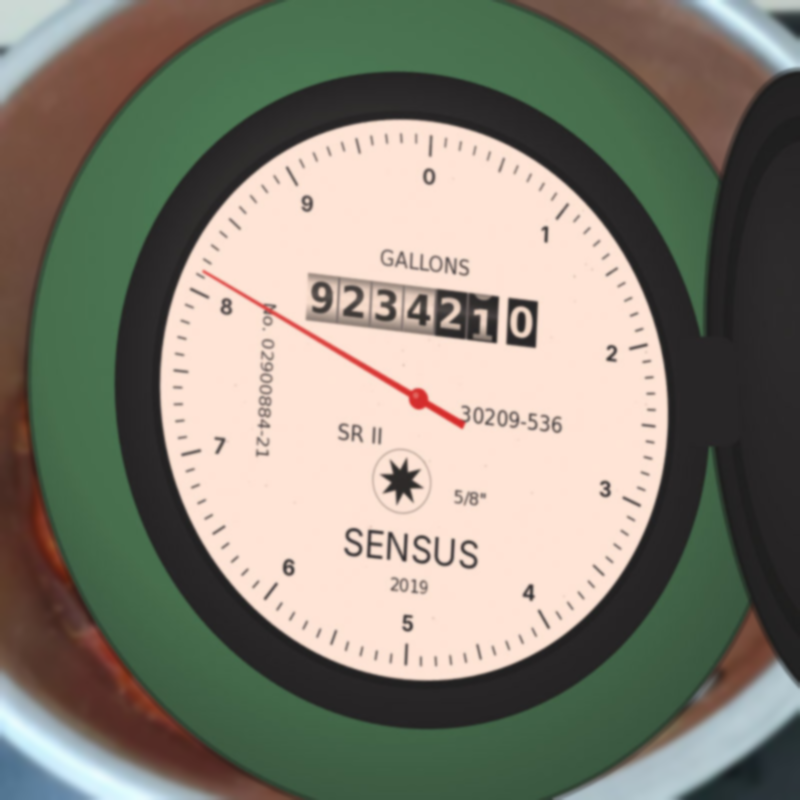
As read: 9234208.1
